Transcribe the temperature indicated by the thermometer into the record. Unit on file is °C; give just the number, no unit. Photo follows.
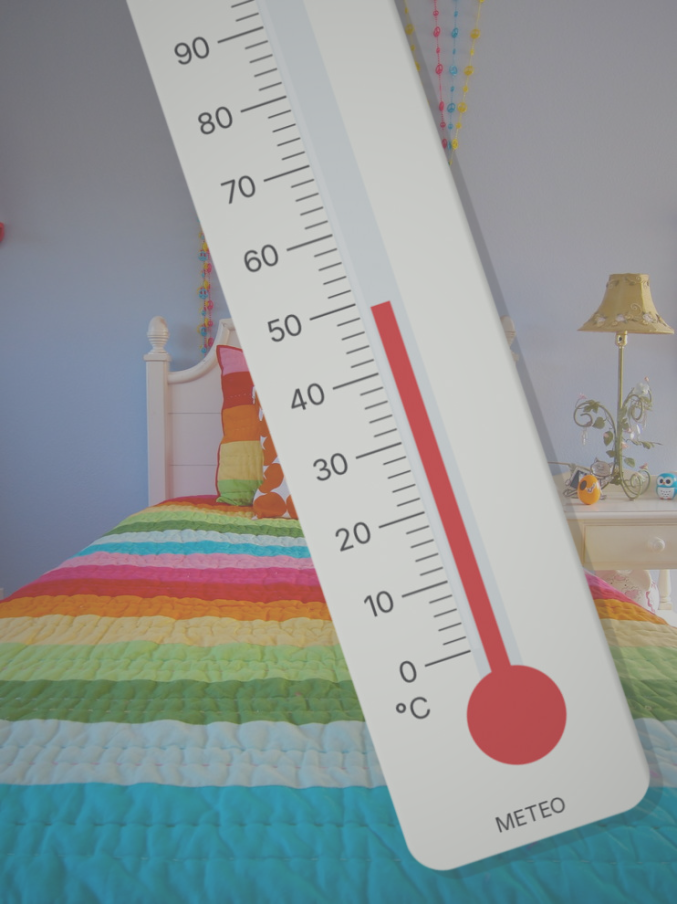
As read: 49
